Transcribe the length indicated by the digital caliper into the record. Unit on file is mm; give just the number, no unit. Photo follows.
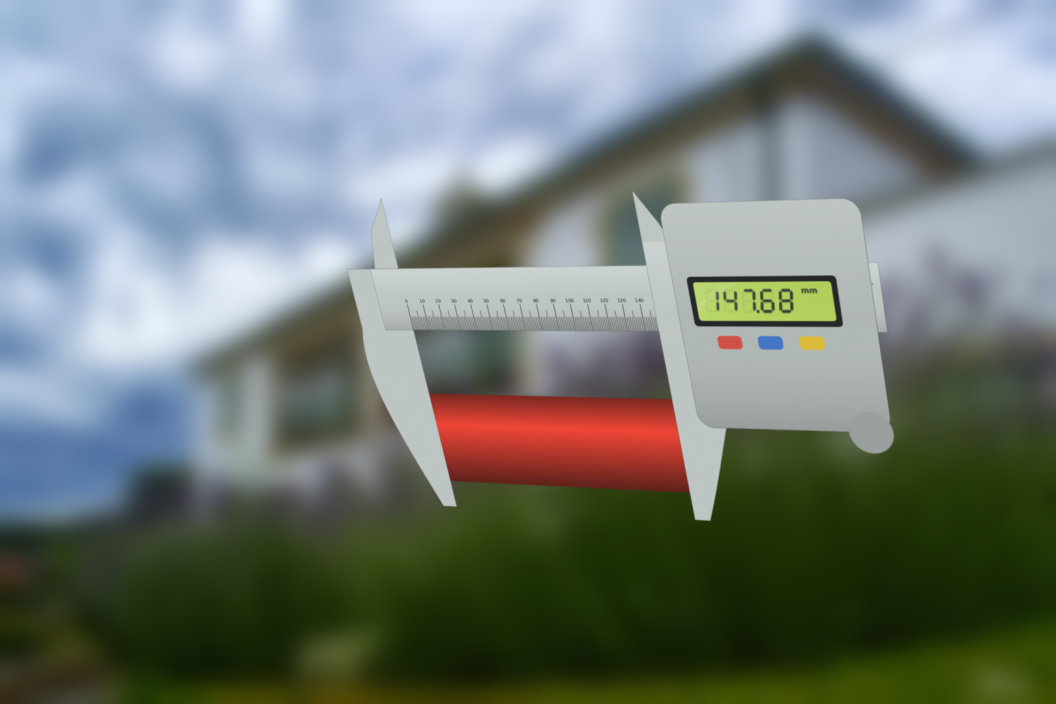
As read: 147.68
